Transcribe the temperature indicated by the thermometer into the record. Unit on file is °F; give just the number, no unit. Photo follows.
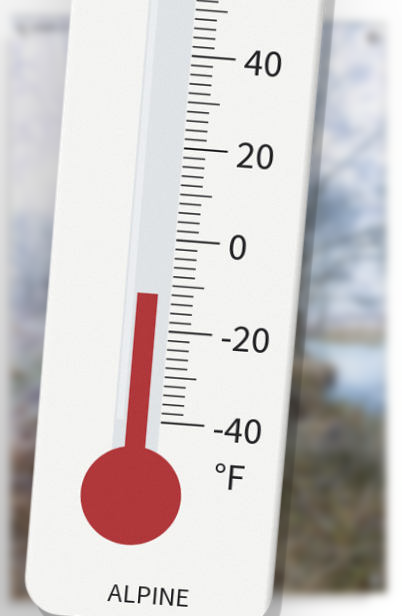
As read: -12
